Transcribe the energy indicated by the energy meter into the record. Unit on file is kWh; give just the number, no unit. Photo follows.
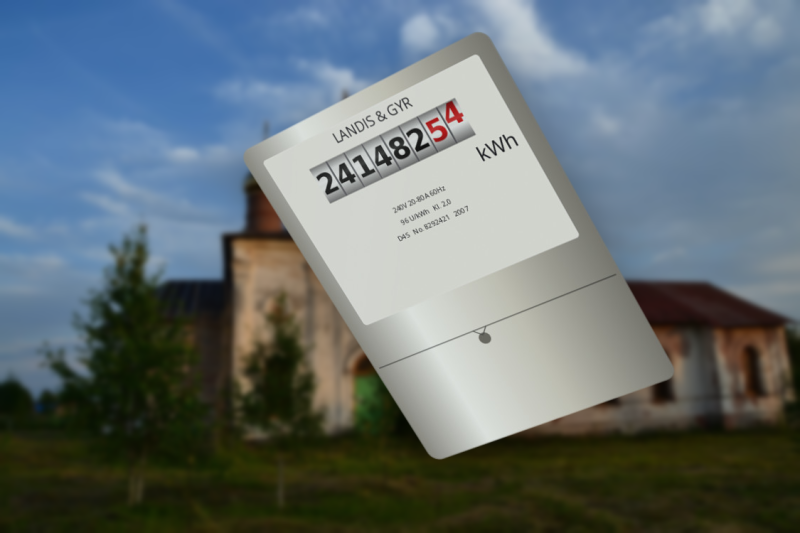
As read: 241482.54
